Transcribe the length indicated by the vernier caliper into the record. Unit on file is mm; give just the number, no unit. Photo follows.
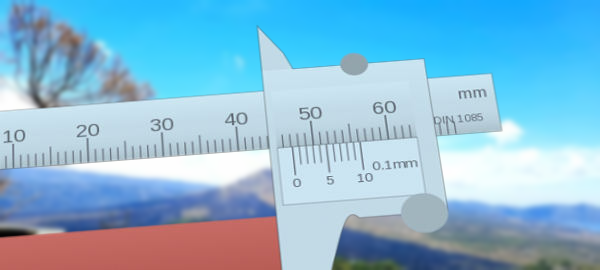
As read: 47.2
